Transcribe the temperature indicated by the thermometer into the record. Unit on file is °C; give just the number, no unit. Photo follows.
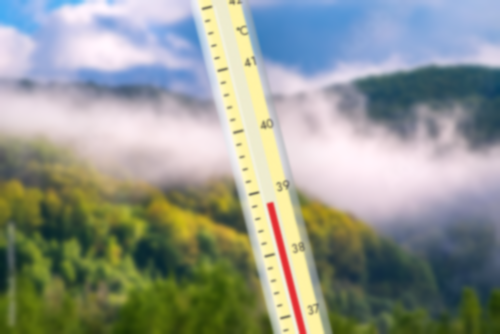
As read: 38.8
